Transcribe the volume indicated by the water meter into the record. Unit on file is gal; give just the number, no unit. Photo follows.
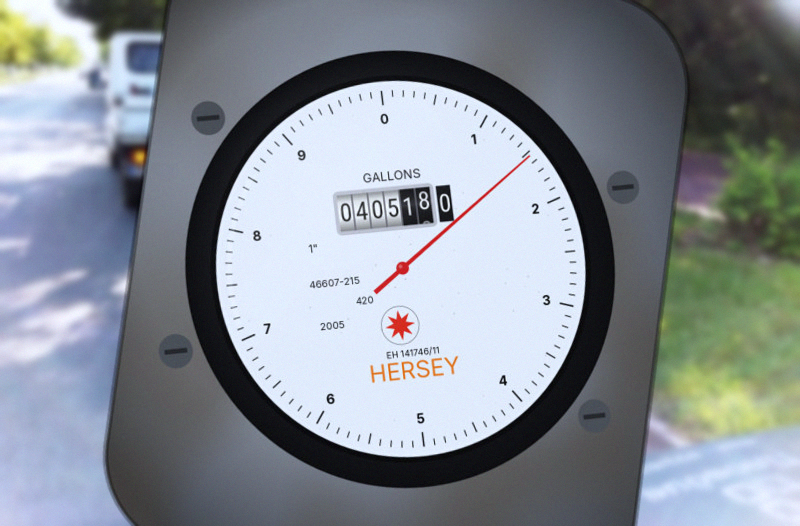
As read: 405181.5
